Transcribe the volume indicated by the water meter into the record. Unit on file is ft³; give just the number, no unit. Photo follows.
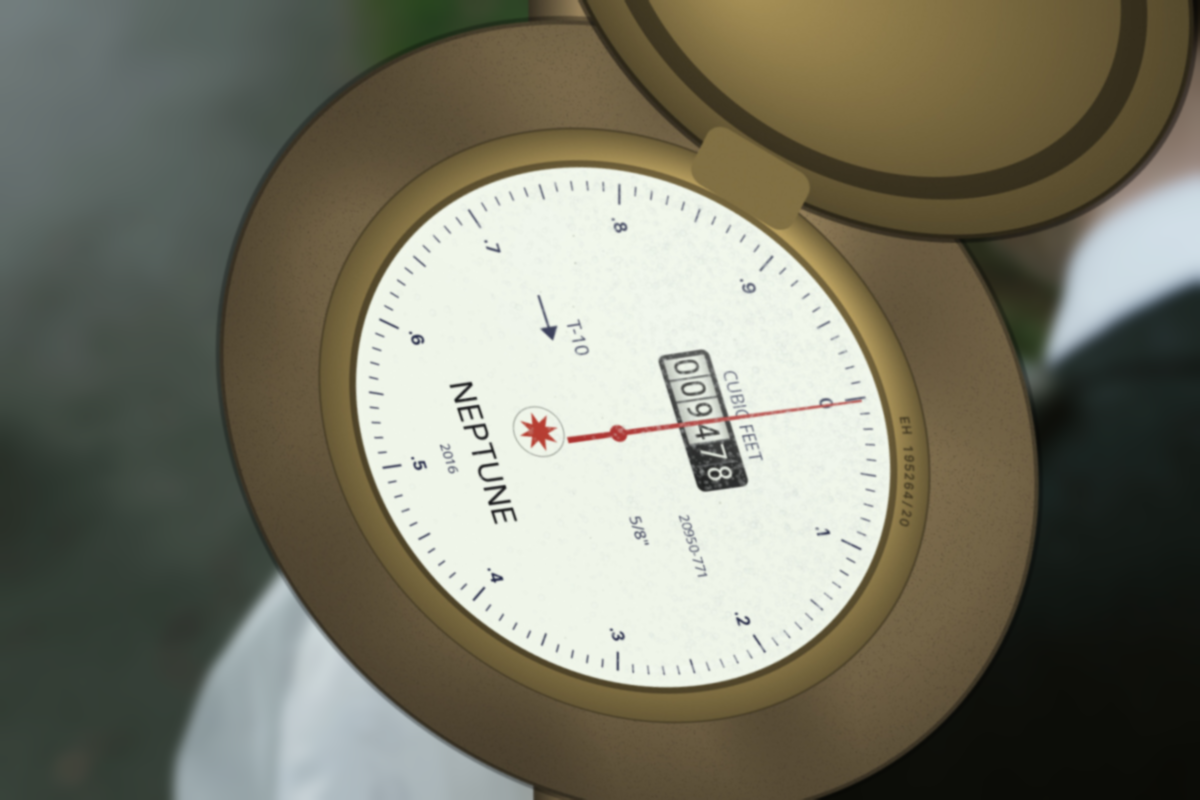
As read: 9478.00
